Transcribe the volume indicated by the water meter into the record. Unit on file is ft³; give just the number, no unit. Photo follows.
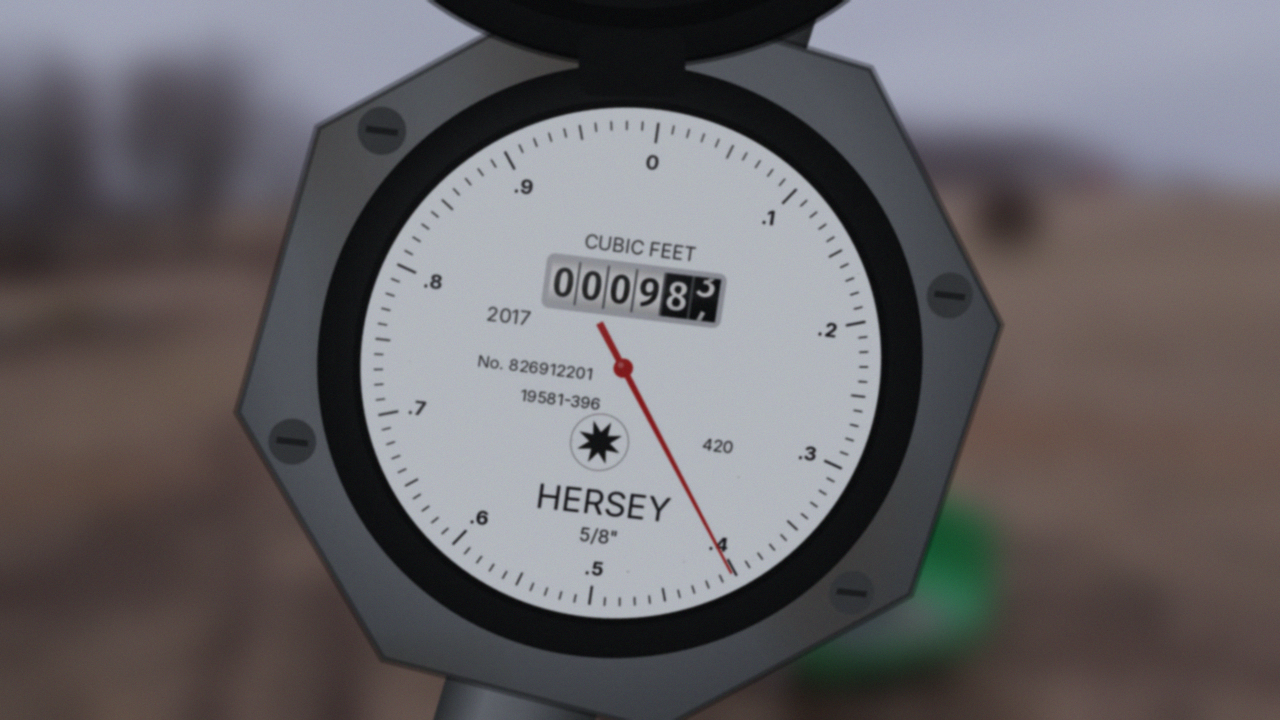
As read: 983.40
